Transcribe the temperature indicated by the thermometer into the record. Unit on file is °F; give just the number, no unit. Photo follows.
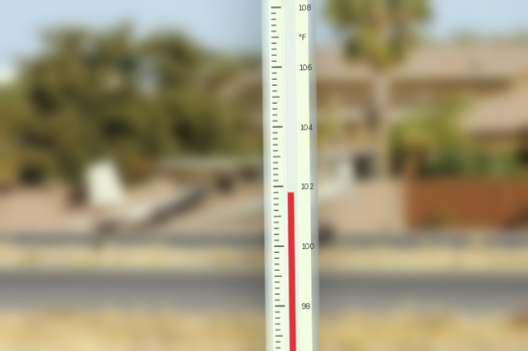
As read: 101.8
